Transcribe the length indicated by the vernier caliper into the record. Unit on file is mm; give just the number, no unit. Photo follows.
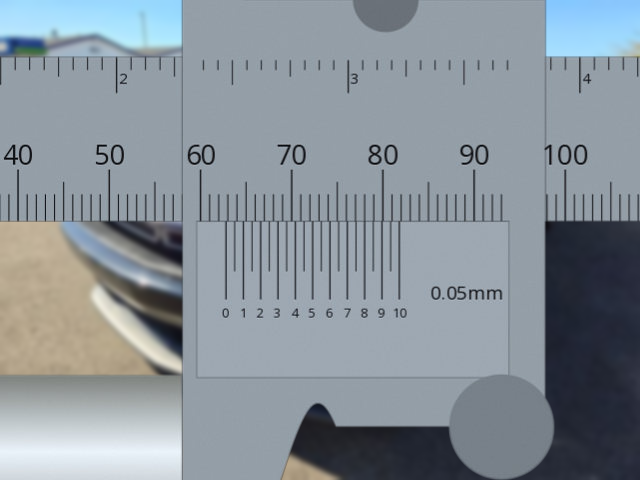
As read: 62.8
